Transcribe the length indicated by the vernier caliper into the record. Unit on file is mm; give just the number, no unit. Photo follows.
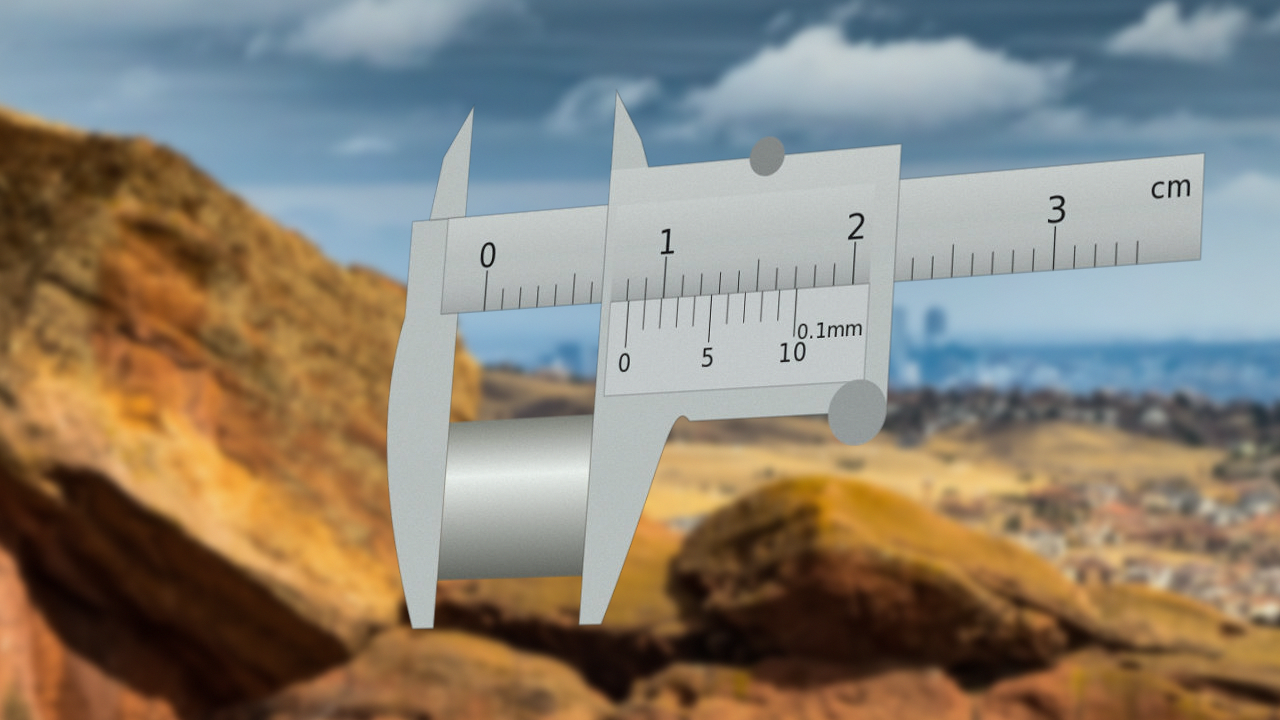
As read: 8.1
